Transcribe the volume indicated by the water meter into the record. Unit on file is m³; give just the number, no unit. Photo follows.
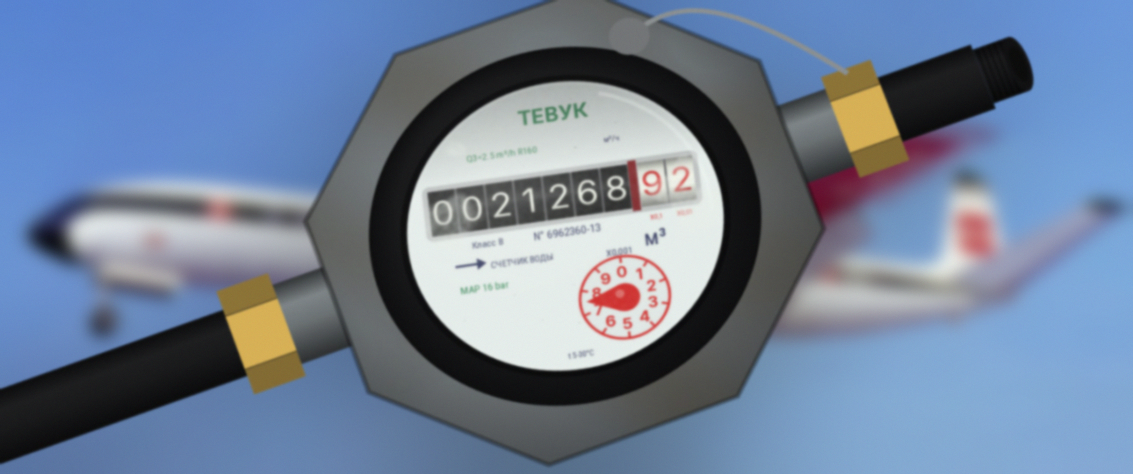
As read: 21268.927
